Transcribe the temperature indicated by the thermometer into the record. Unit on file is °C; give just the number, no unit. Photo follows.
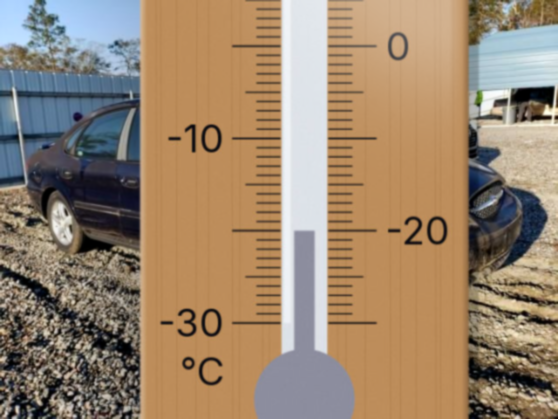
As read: -20
